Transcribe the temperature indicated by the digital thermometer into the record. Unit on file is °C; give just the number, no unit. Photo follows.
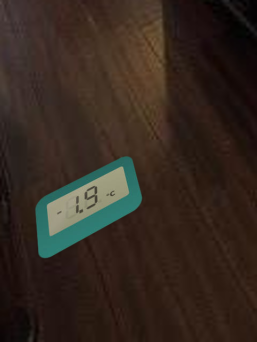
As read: -1.9
